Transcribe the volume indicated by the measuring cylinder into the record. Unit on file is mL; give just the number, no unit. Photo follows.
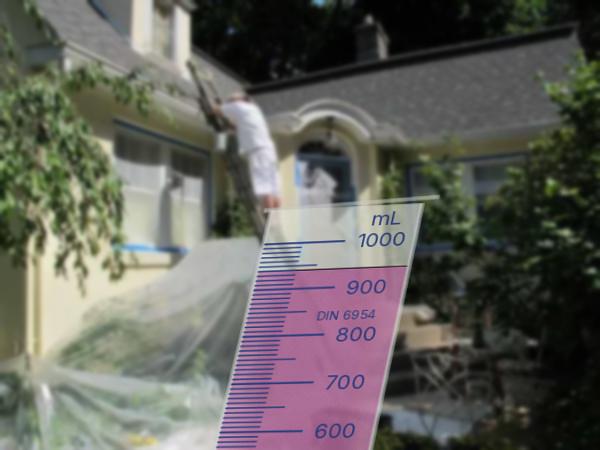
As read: 940
